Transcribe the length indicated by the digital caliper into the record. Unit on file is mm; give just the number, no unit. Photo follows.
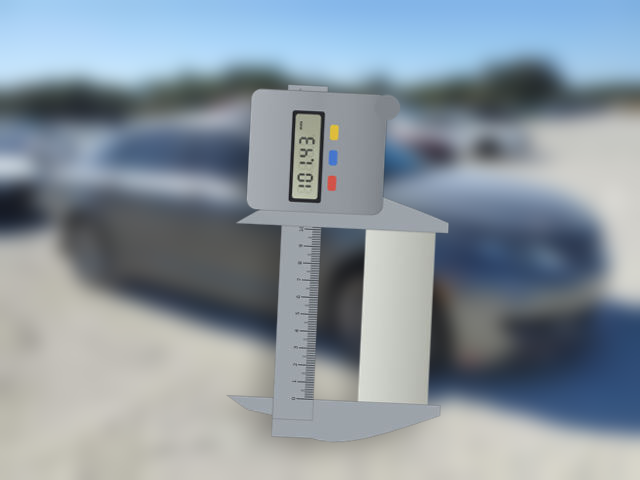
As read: 101.43
